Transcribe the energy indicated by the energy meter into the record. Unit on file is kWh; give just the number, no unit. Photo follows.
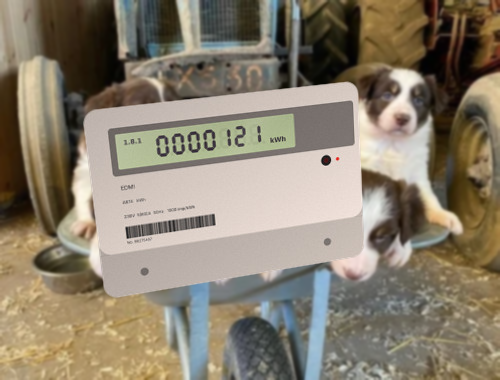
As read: 121
